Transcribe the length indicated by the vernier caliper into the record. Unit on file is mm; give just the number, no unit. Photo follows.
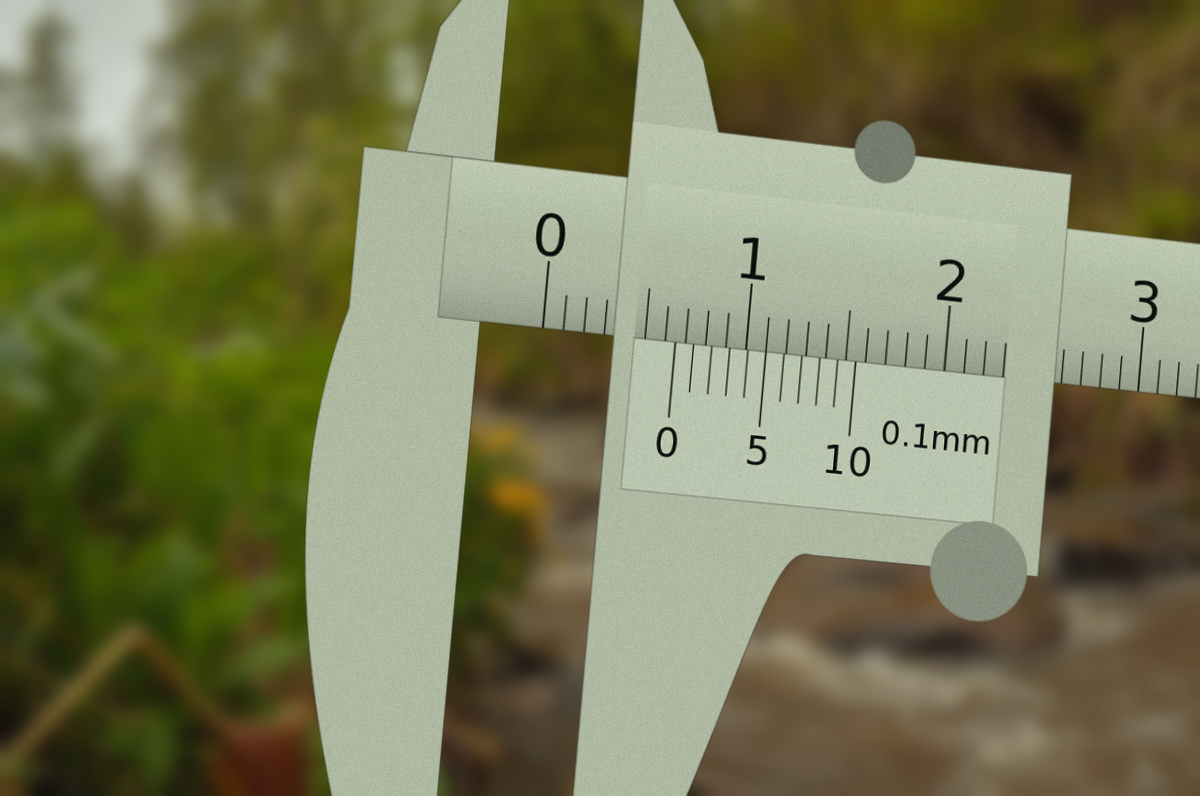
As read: 6.5
